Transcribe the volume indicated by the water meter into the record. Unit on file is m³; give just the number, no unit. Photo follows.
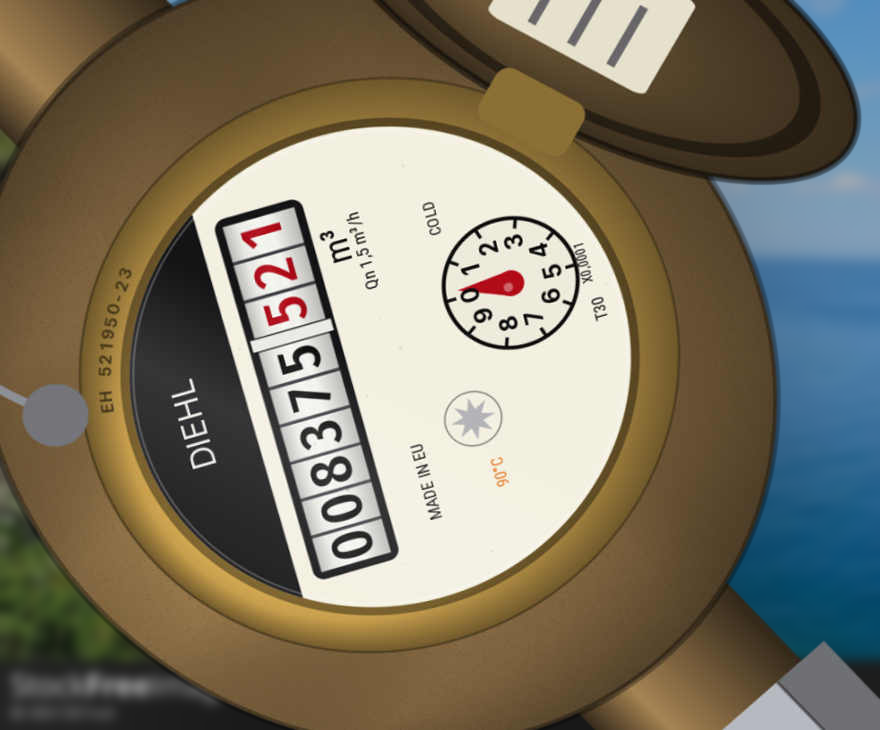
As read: 8375.5210
